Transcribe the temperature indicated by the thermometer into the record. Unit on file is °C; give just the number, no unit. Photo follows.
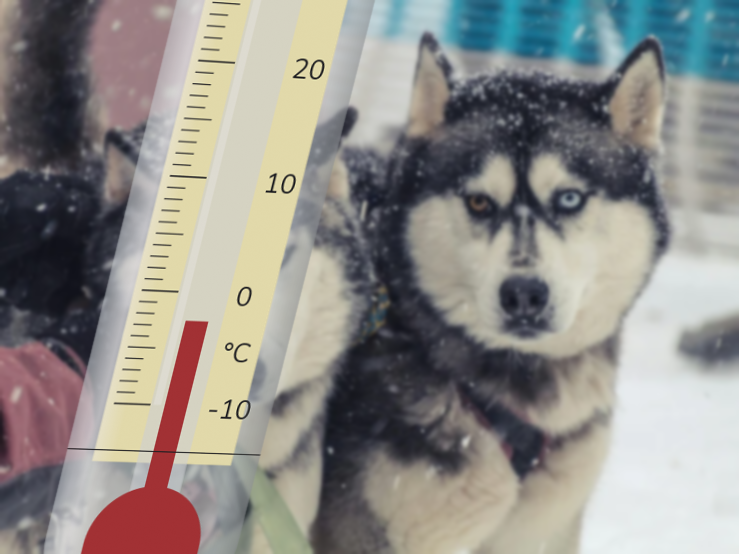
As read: -2.5
